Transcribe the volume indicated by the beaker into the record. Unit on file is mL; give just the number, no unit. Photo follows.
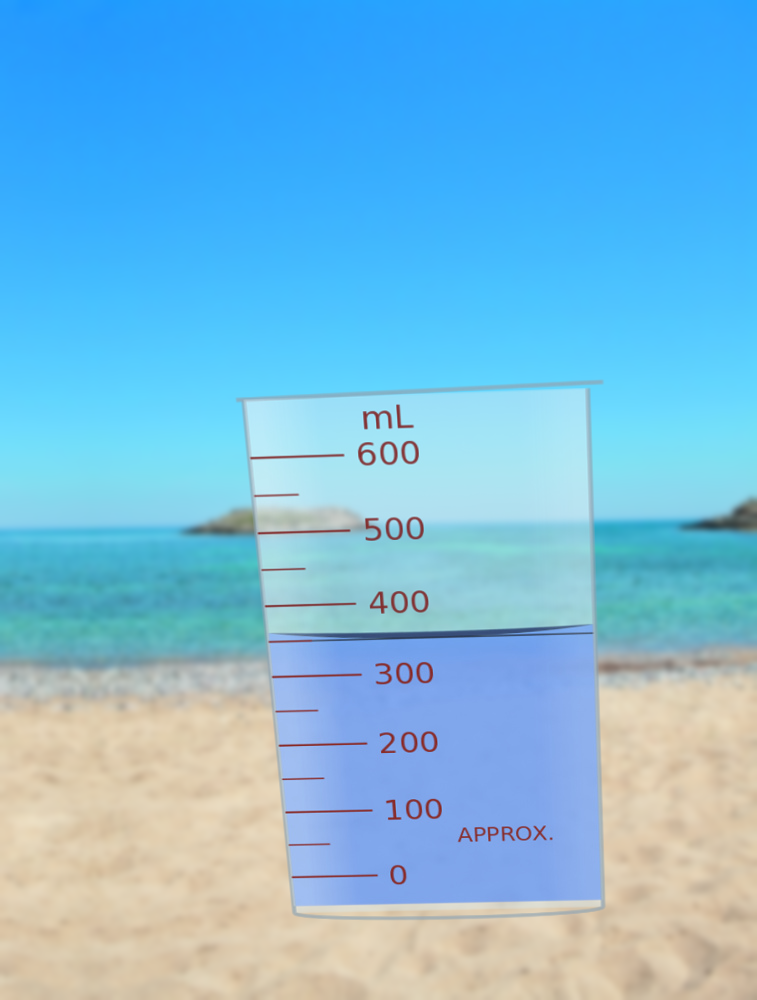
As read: 350
